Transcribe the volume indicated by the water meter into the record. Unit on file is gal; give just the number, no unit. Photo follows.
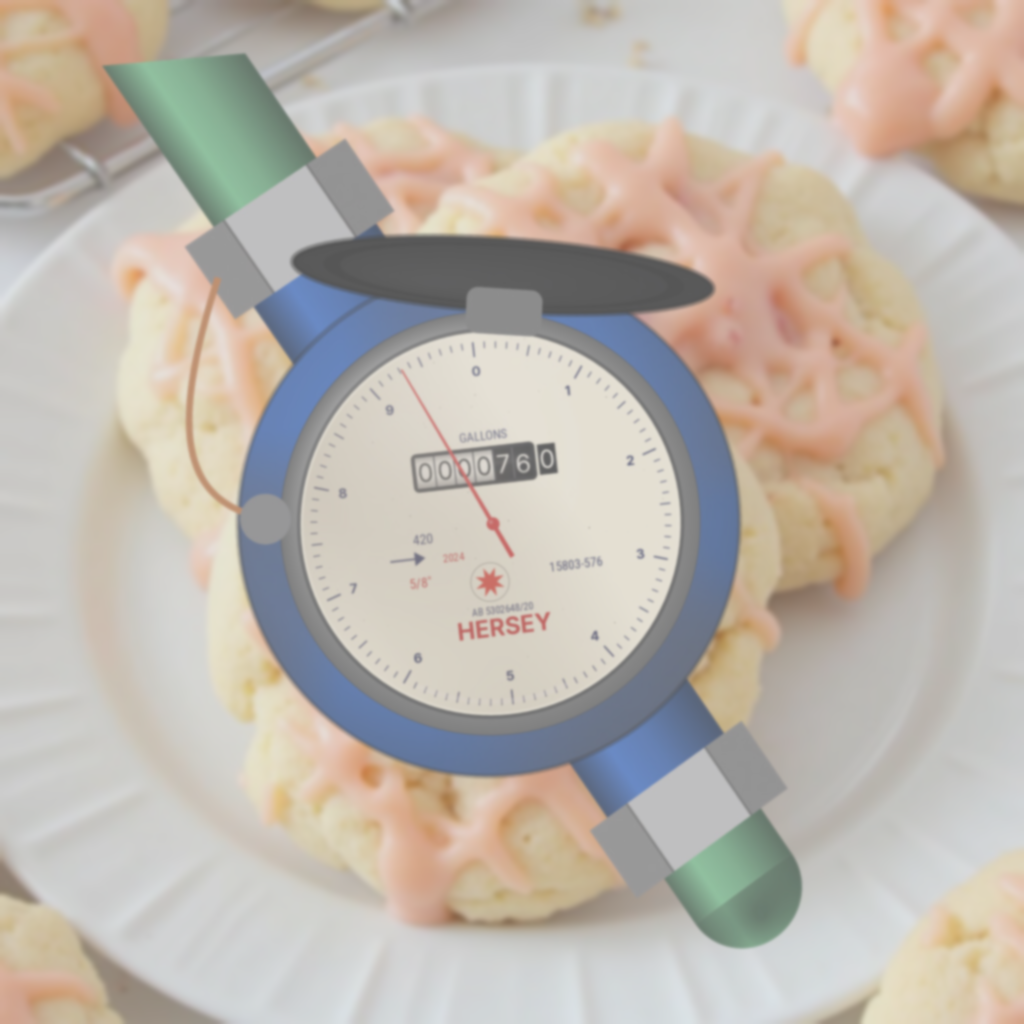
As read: 759.3
